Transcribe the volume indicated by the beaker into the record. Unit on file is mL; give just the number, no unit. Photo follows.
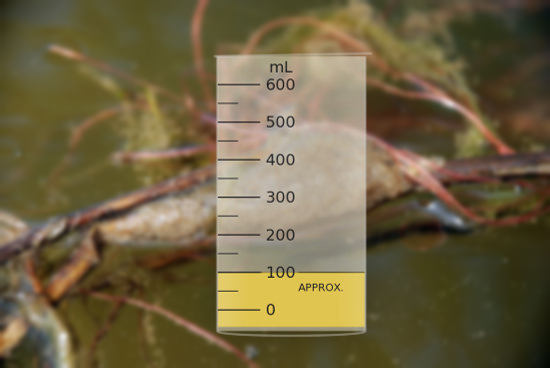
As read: 100
